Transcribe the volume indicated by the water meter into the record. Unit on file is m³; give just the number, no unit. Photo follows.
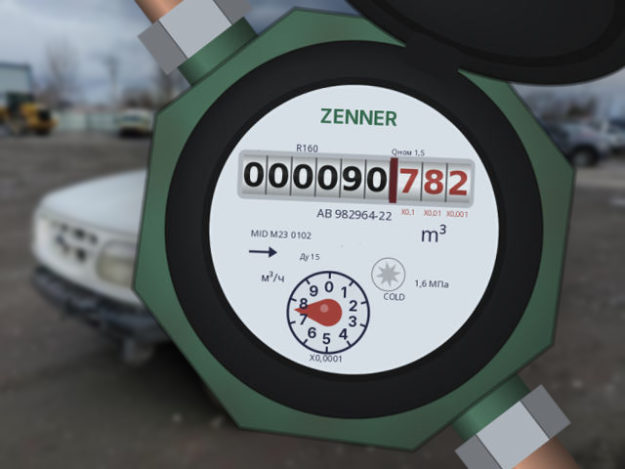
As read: 90.7827
